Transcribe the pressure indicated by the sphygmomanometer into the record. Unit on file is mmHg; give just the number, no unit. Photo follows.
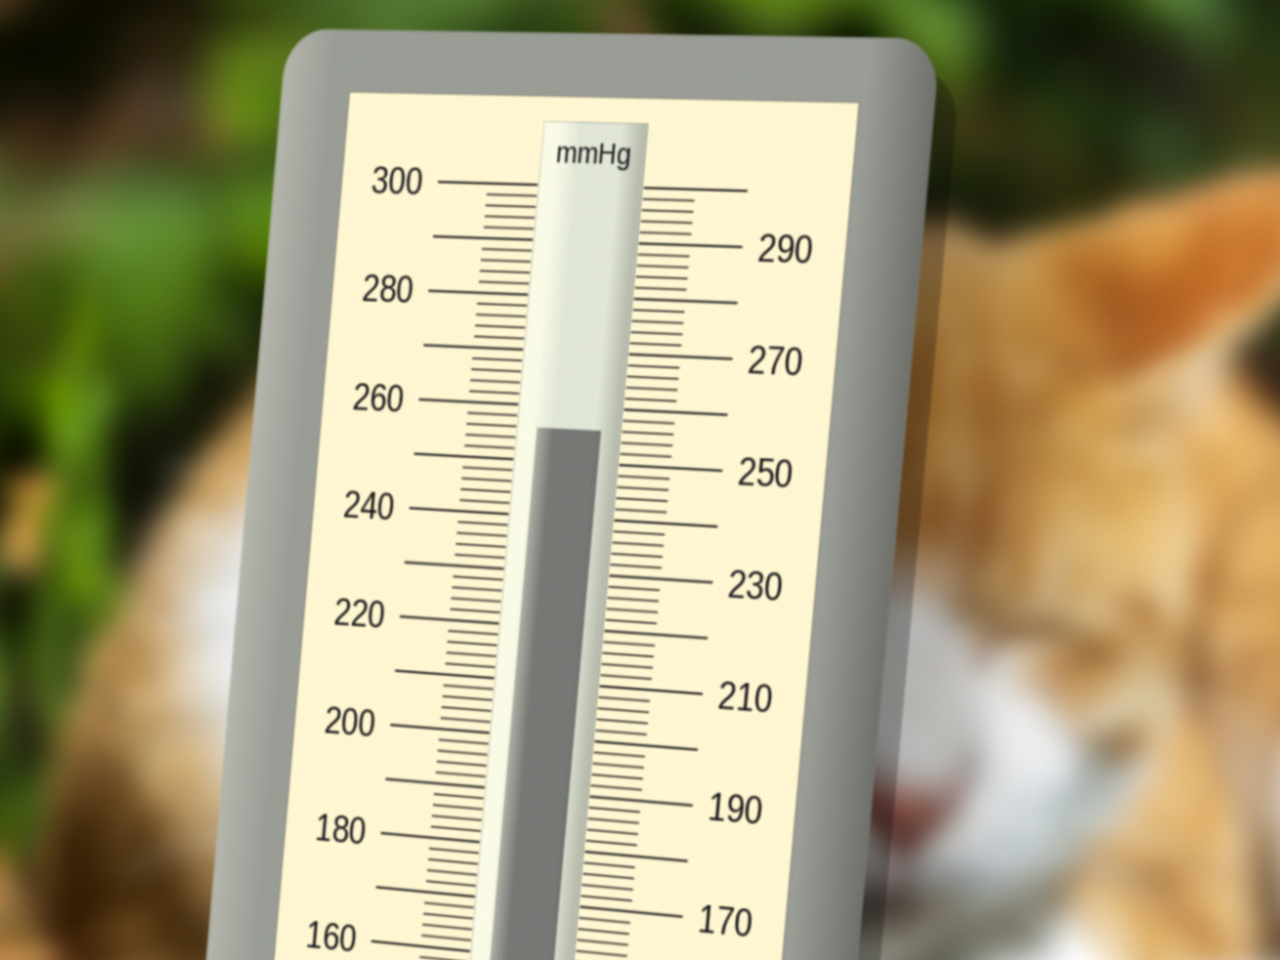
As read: 256
